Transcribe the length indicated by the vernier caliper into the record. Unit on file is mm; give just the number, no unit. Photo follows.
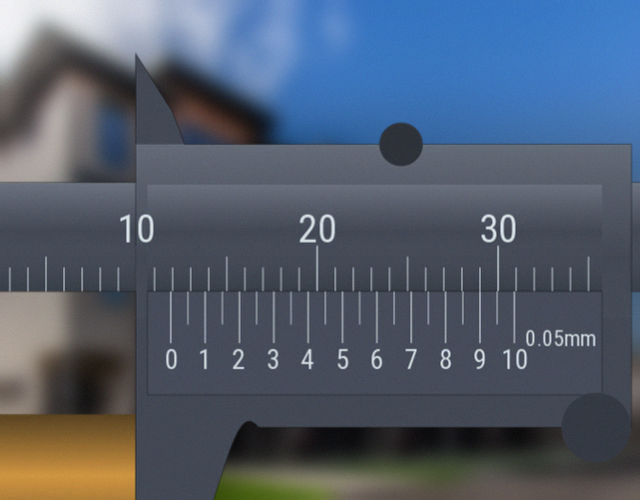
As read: 11.9
